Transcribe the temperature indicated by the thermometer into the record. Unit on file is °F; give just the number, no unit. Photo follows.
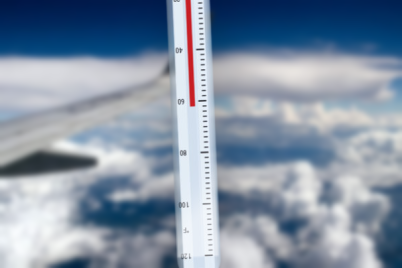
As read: 62
